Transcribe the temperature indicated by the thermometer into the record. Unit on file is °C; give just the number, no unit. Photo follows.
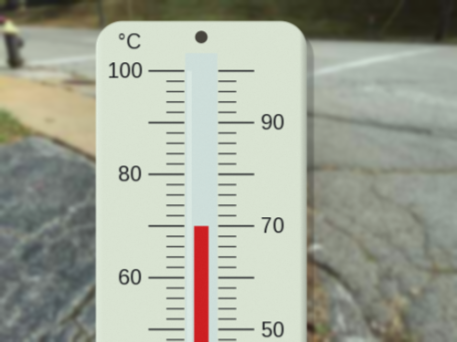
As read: 70
